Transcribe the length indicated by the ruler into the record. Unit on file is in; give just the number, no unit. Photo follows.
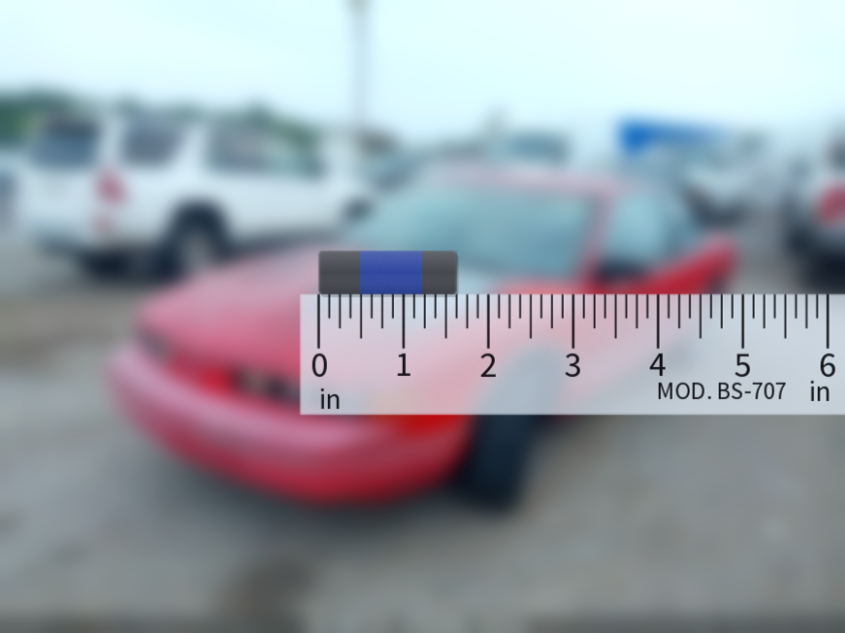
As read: 1.625
